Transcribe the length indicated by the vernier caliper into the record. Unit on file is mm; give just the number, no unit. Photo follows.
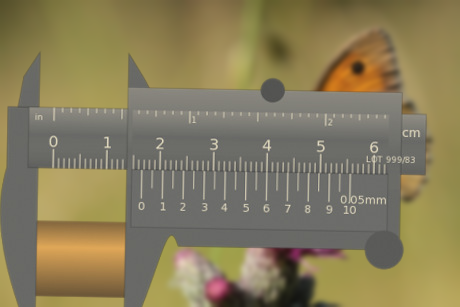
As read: 16.6
